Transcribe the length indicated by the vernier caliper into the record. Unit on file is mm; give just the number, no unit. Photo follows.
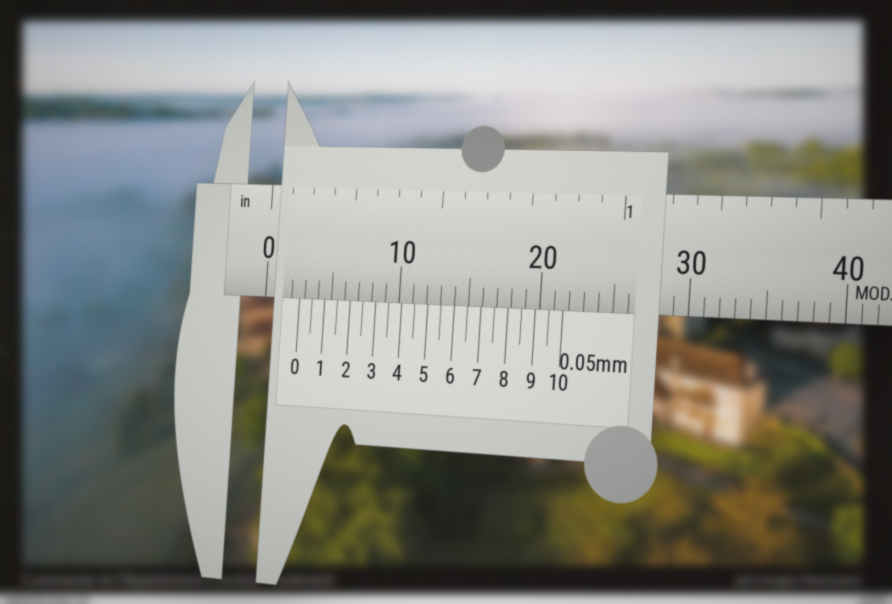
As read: 2.6
